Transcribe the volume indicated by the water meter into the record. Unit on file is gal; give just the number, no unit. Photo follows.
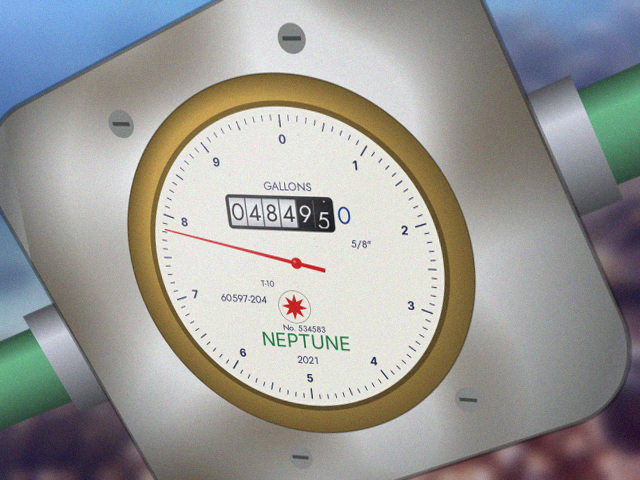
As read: 484947.8
